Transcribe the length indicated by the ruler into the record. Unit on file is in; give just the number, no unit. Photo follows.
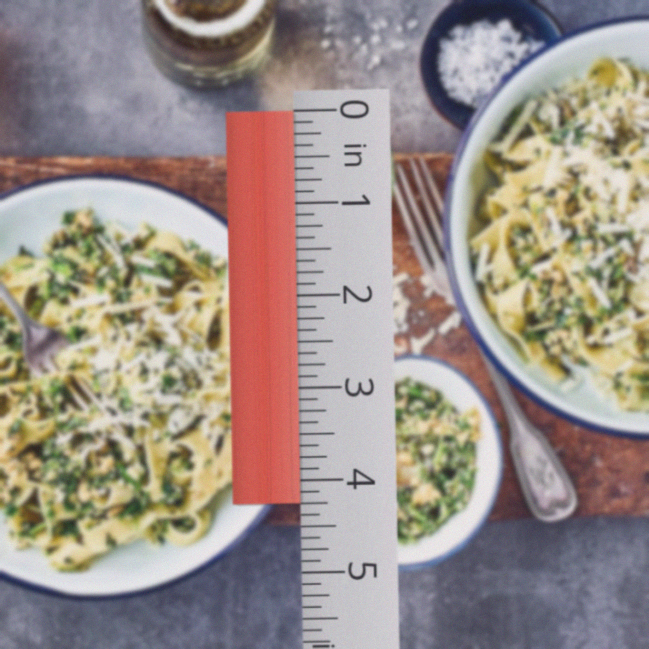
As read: 4.25
